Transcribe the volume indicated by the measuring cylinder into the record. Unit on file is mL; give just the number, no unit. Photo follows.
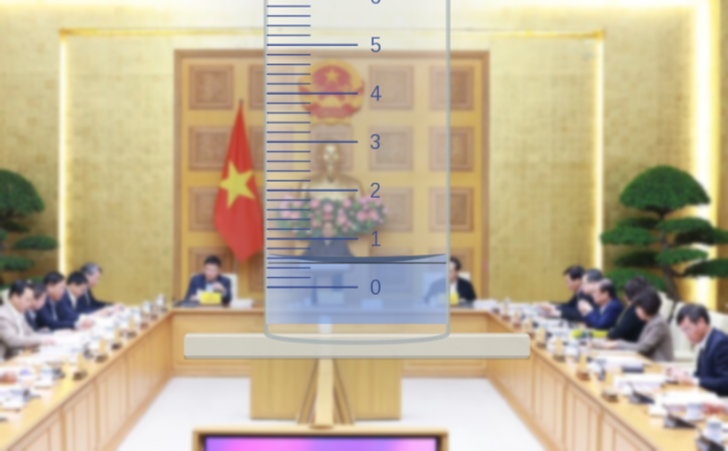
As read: 0.5
